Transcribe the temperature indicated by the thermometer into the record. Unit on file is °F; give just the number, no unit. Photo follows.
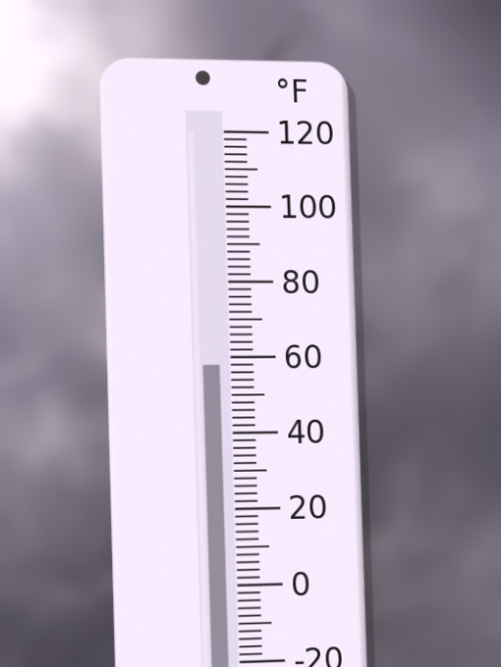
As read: 58
